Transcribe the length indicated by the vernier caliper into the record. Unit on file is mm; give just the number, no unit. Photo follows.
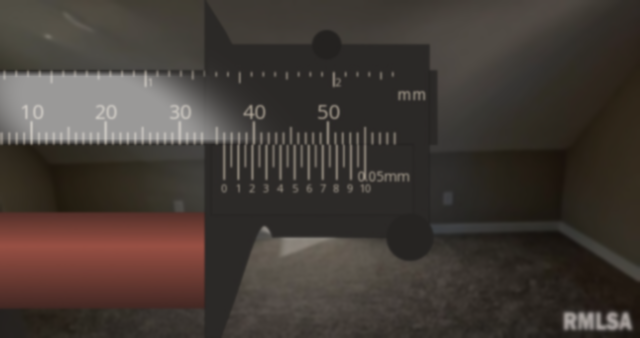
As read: 36.0
